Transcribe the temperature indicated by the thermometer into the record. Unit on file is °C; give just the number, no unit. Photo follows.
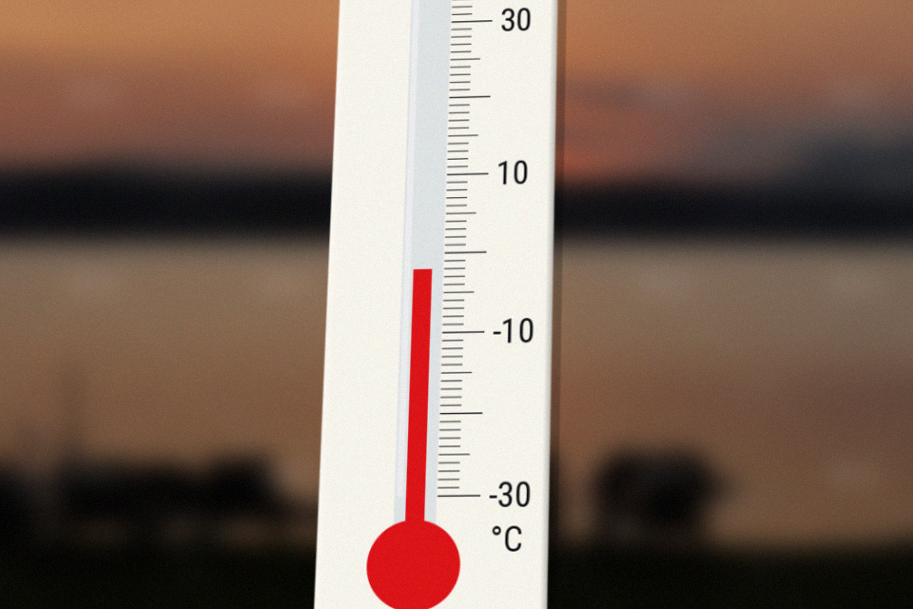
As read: -2
